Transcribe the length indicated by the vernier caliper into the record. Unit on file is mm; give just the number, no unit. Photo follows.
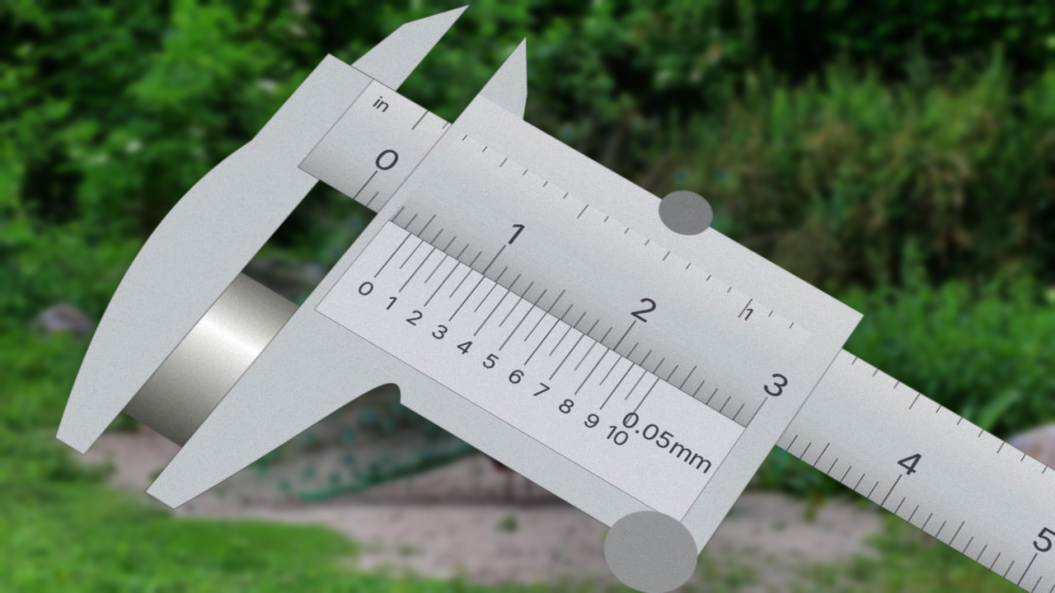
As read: 4.5
